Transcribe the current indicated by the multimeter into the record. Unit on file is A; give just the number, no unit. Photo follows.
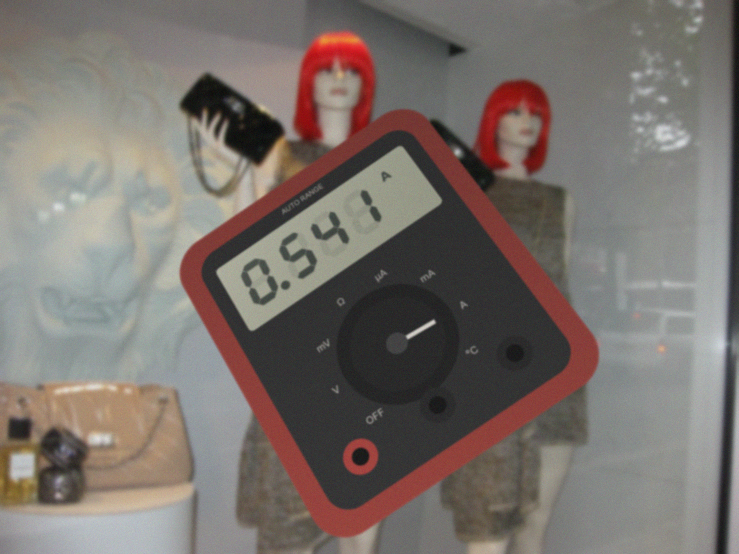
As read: 0.541
